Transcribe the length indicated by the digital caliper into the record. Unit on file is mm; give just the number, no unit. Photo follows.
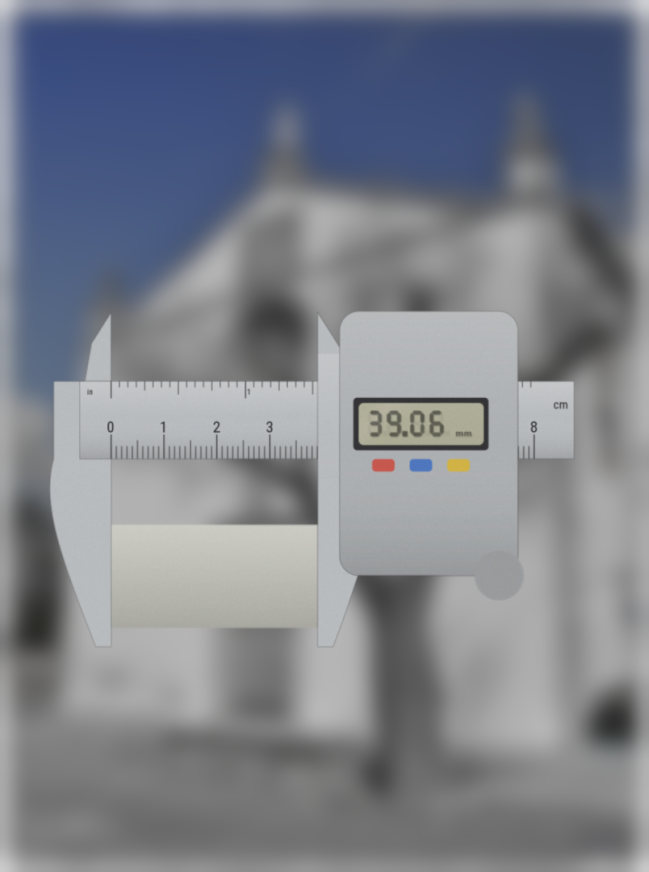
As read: 39.06
